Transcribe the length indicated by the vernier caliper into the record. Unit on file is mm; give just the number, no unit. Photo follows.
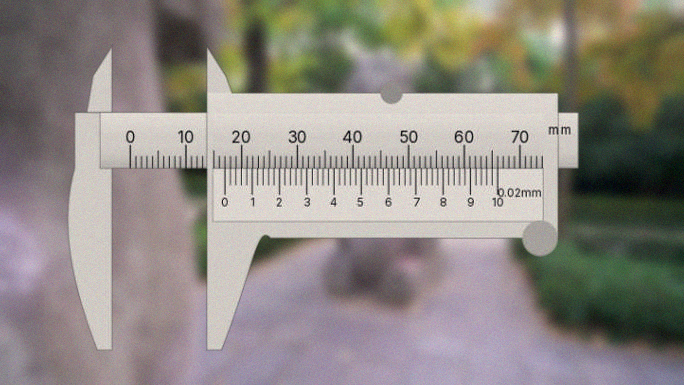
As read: 17.0
